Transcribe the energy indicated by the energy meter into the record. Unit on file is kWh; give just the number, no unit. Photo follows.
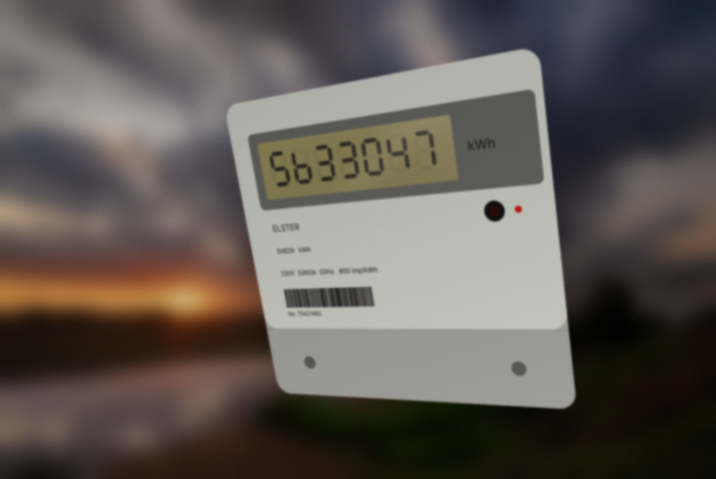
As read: 5633047
